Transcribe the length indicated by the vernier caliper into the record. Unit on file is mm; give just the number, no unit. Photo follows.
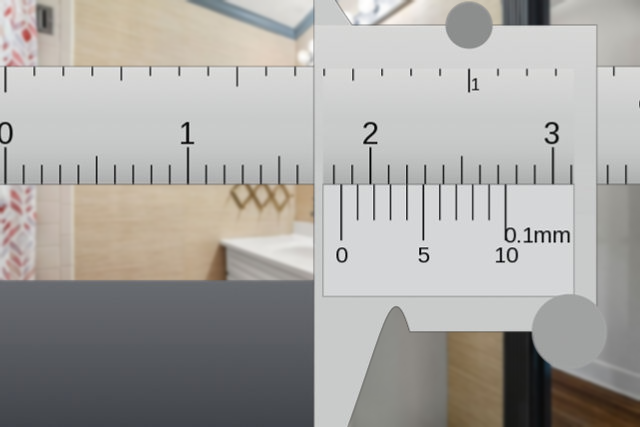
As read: 18.4
